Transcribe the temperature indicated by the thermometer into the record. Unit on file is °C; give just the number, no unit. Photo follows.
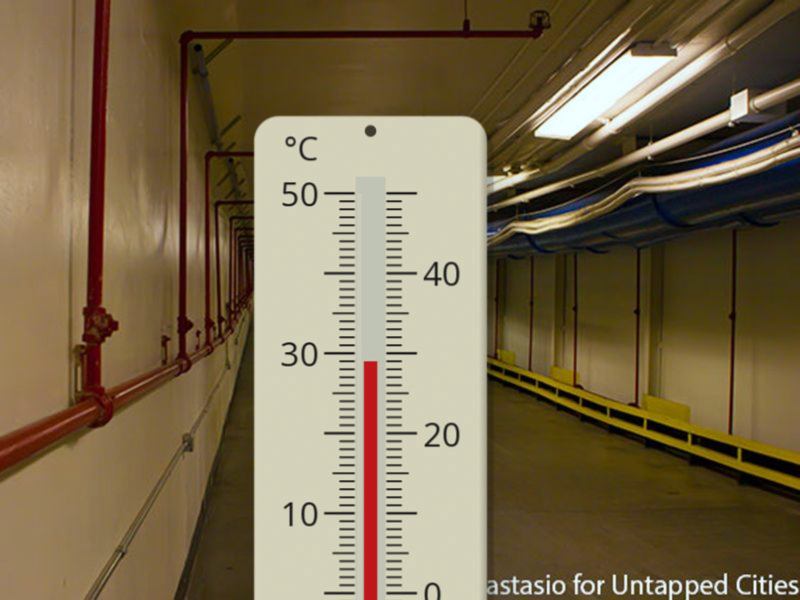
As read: 29
